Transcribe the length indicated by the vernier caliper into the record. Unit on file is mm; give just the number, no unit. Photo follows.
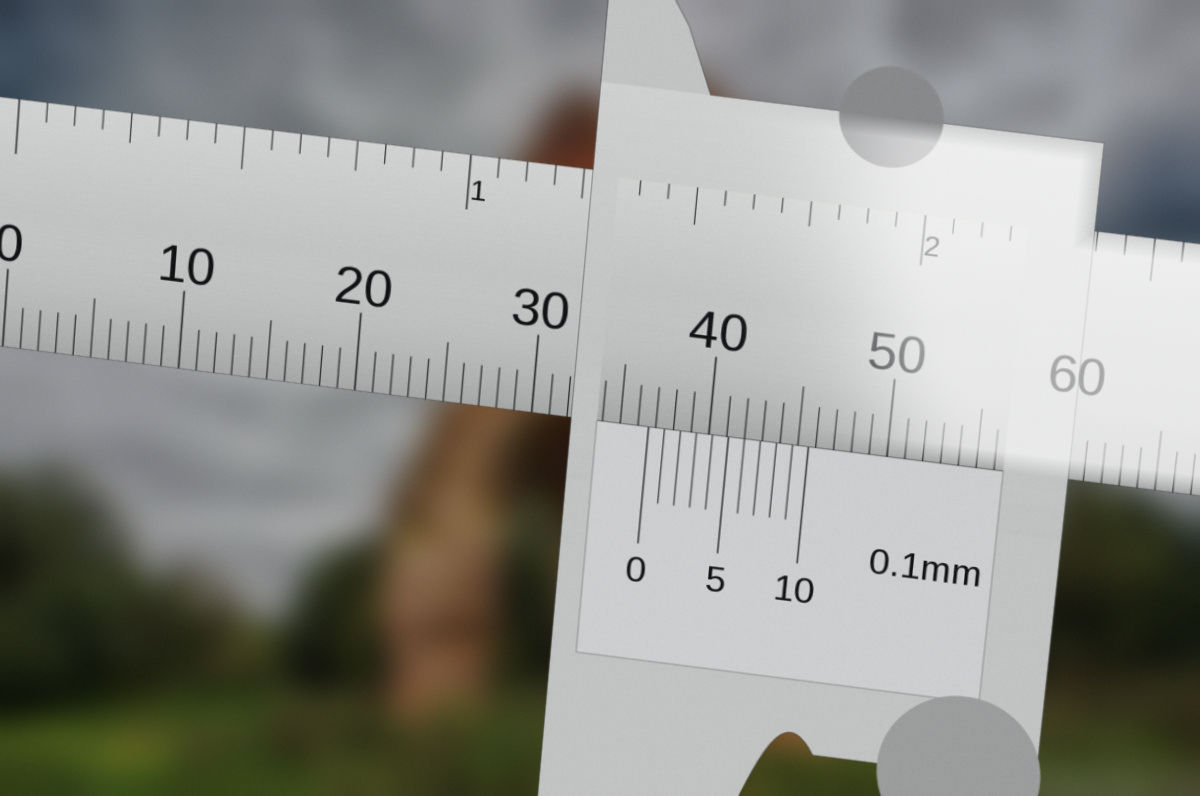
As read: 36.6
